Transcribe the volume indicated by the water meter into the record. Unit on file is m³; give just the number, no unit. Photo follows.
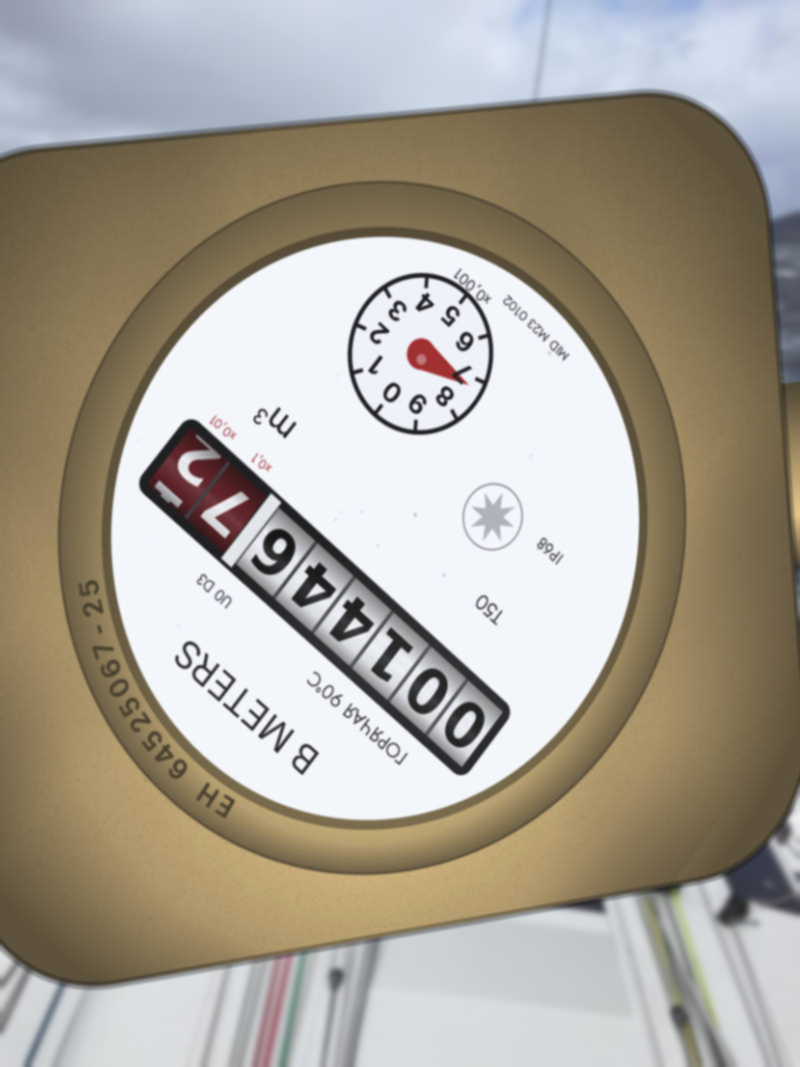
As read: 1446.717
